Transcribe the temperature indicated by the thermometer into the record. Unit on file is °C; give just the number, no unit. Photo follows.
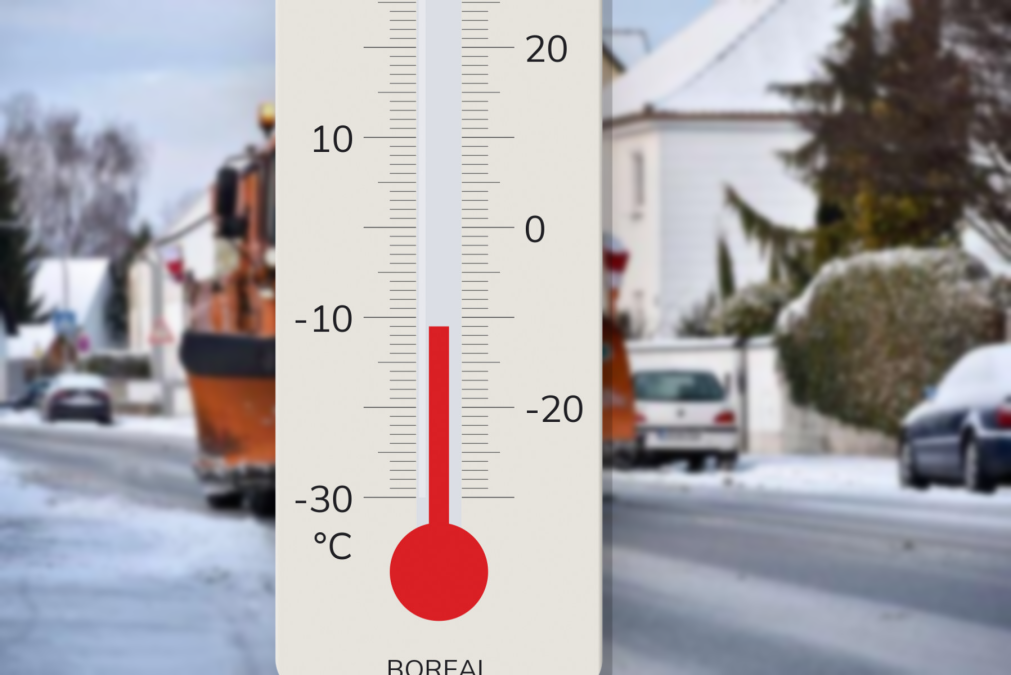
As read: -11
